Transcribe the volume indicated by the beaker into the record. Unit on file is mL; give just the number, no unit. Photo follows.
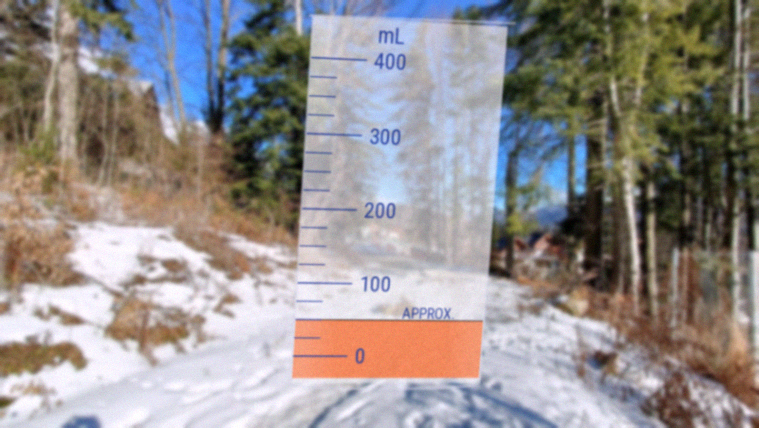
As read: 50
